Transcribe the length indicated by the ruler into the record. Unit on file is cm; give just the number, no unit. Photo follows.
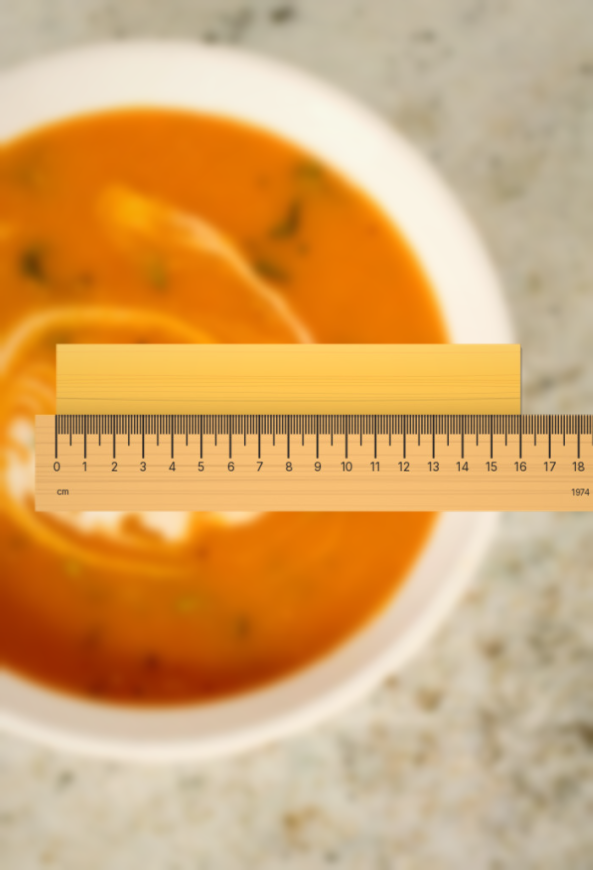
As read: 16
